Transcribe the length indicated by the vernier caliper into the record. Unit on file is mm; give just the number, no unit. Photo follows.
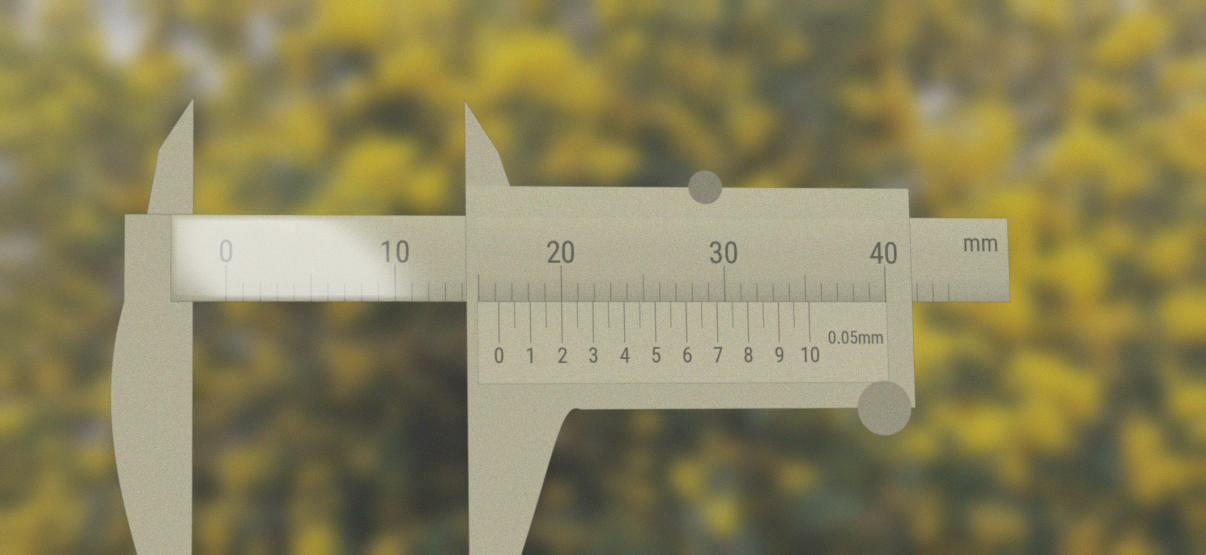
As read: 16.2
